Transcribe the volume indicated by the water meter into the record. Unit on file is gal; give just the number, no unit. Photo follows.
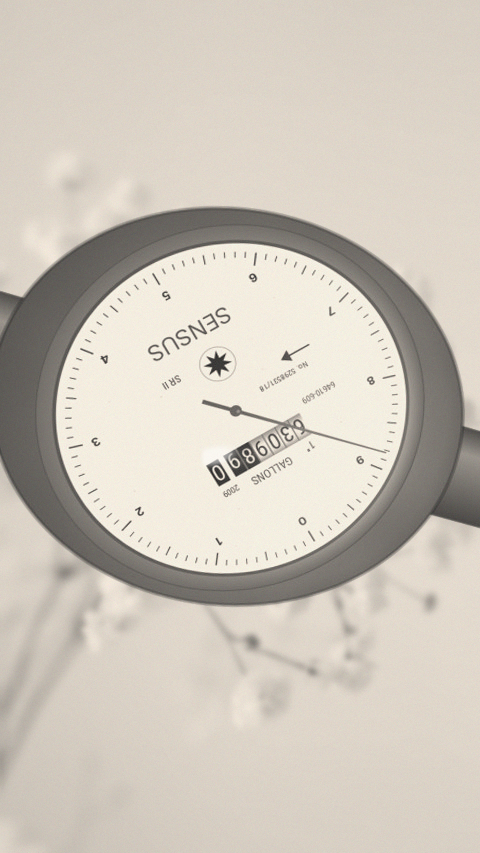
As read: 6309888.8
